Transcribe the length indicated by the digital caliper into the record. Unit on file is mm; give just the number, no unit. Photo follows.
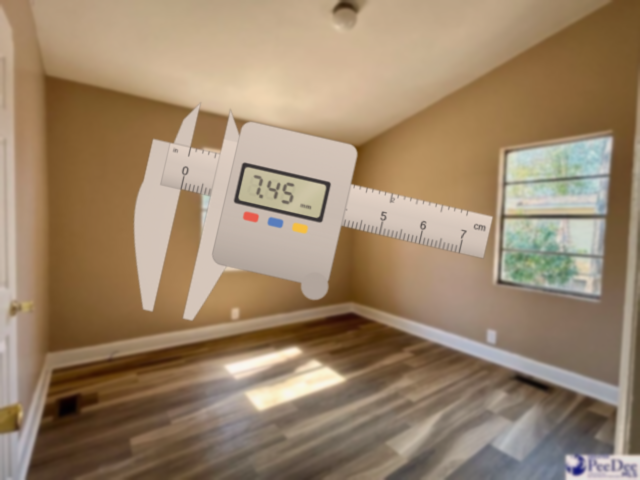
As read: 7.45
